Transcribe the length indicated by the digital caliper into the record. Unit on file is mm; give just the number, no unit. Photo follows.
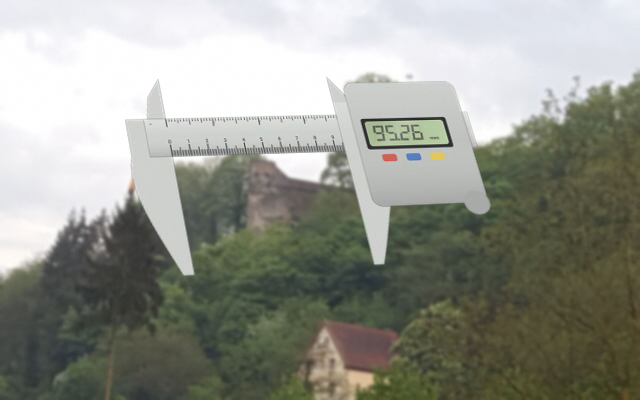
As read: 95.26
